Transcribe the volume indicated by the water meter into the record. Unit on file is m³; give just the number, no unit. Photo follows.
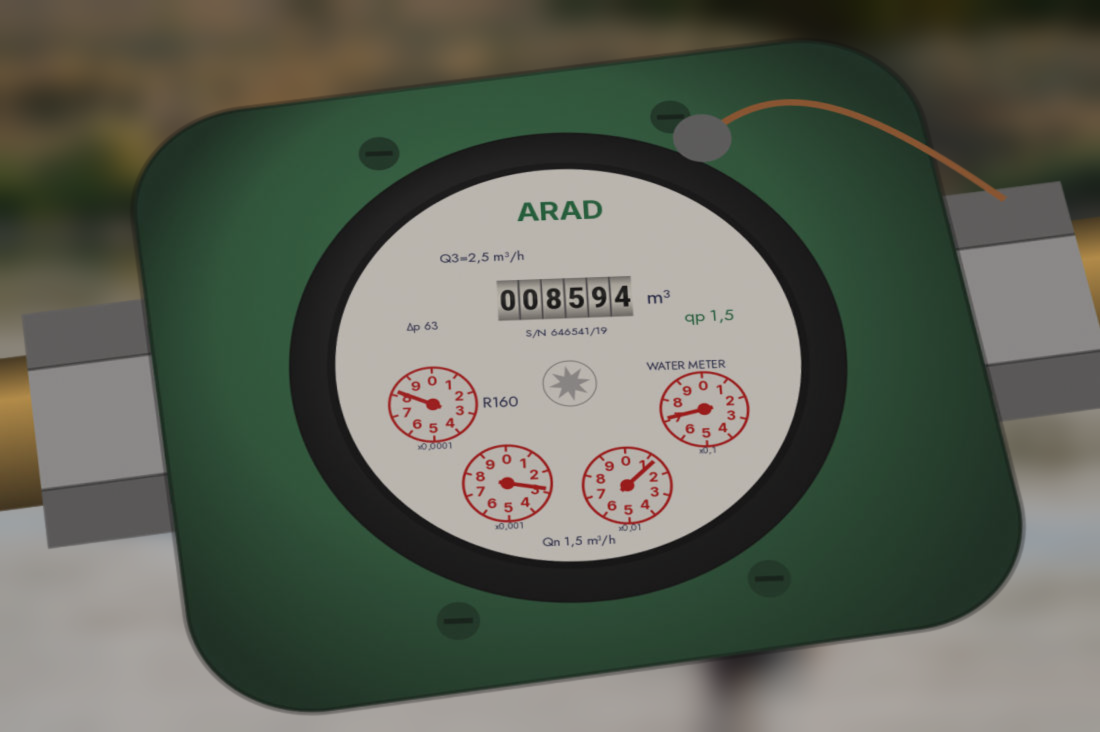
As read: 8594.7128
